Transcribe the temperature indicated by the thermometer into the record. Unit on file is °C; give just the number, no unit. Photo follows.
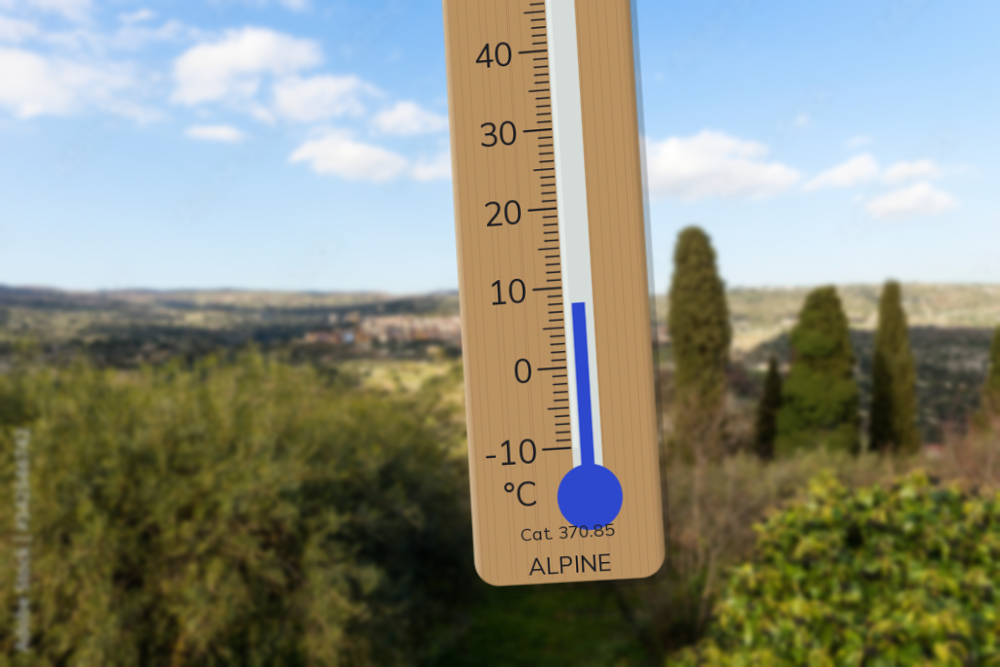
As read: 8
